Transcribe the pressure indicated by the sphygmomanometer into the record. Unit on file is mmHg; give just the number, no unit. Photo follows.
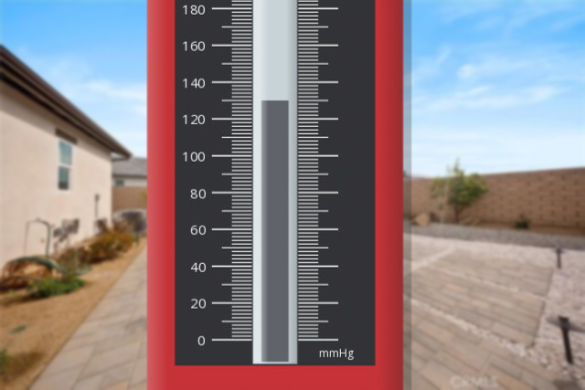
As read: 130
